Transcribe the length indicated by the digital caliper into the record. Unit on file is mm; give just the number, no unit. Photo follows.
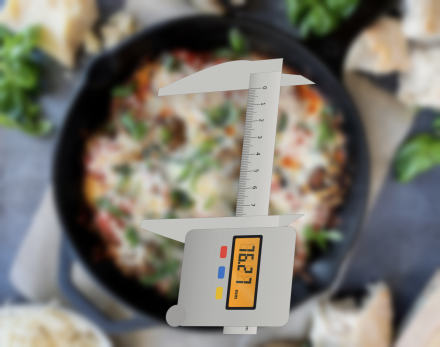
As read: 76.27
